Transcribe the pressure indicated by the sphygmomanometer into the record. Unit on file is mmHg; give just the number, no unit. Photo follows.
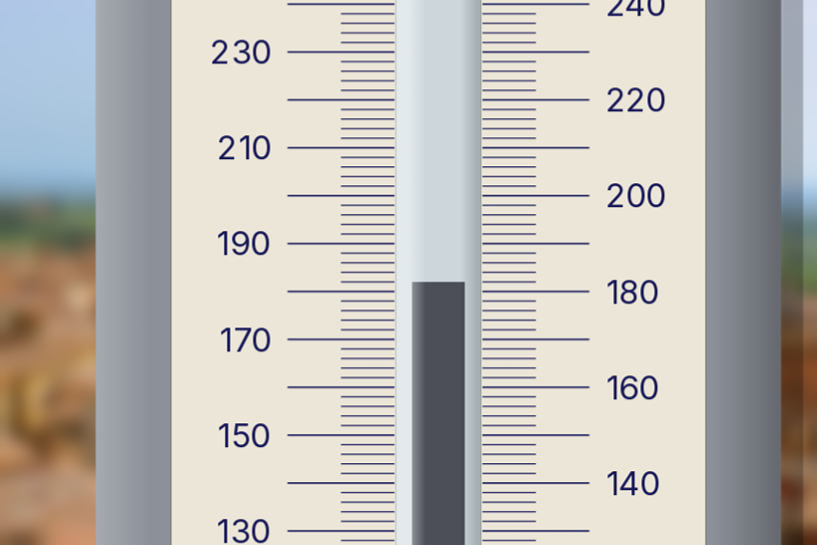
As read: 182
